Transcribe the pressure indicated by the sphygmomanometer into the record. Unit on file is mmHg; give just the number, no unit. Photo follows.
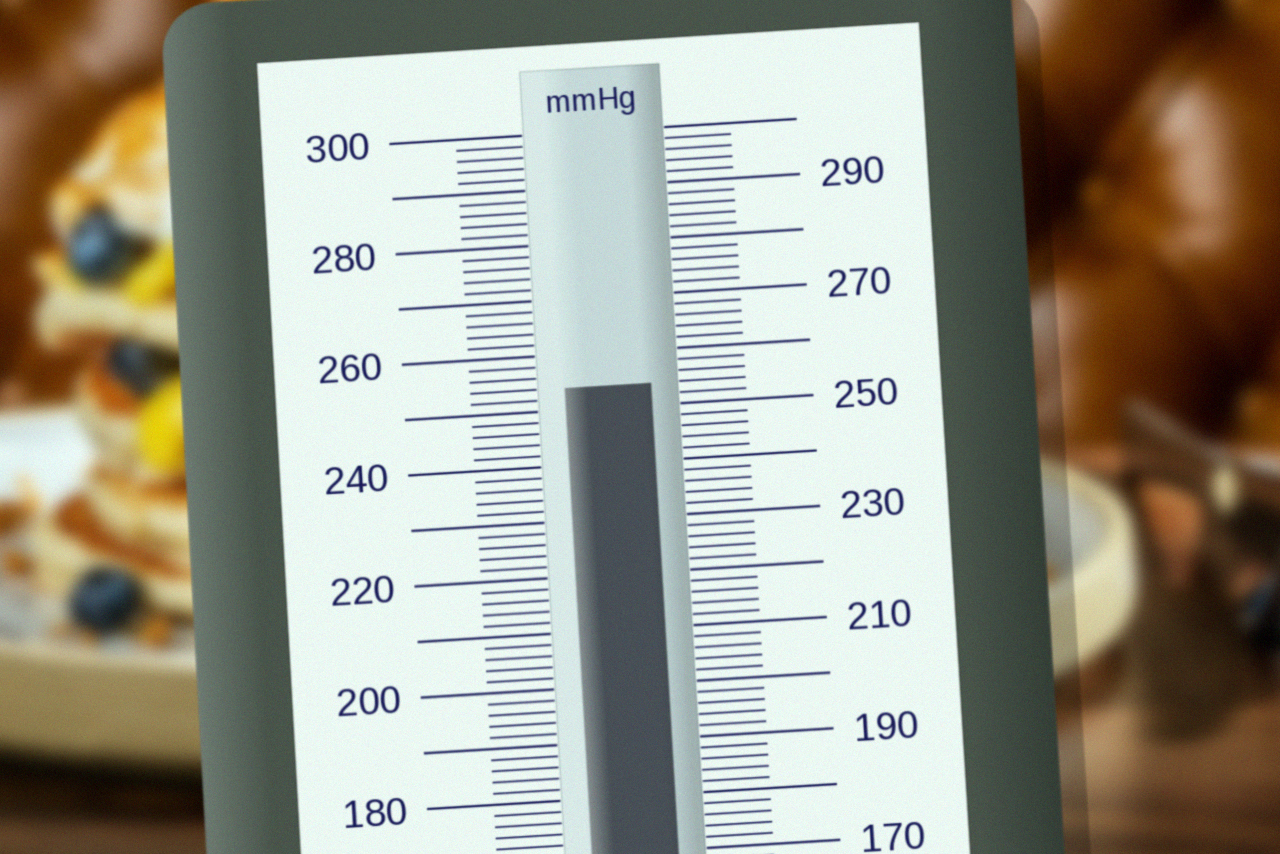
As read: 254
